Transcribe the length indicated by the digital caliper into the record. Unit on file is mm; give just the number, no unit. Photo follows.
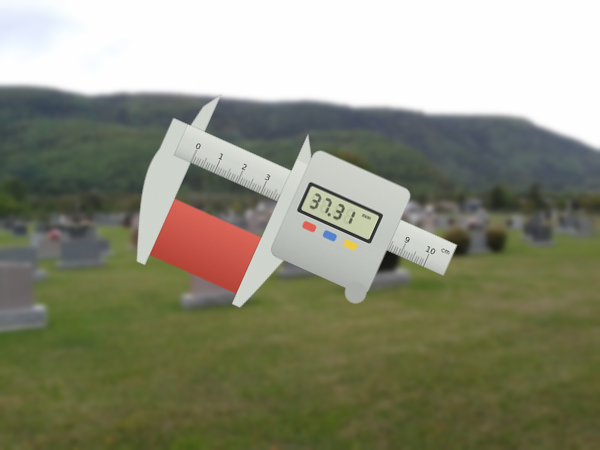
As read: 37.31
